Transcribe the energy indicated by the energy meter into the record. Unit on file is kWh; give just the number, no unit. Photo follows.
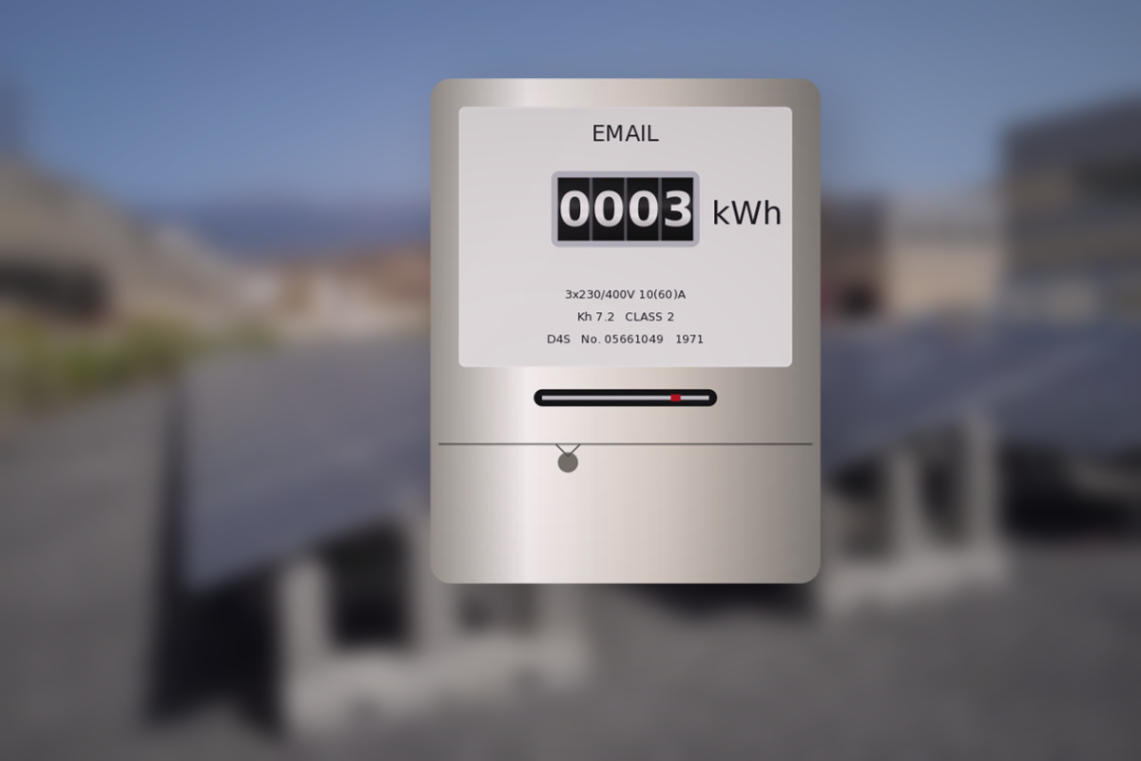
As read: 3
